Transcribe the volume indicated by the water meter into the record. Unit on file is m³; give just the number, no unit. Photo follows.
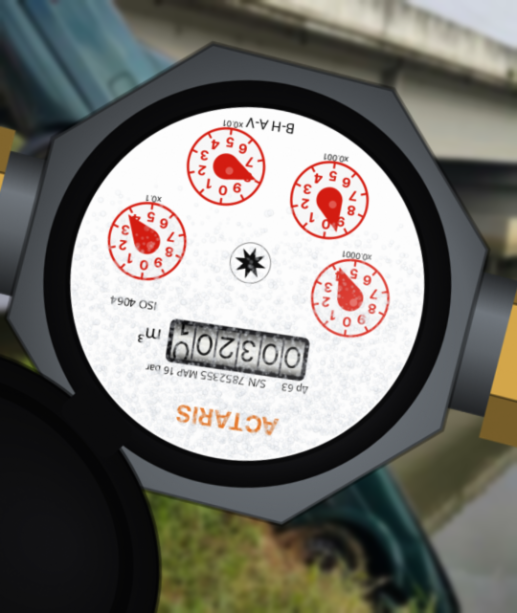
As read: 3200.3794
